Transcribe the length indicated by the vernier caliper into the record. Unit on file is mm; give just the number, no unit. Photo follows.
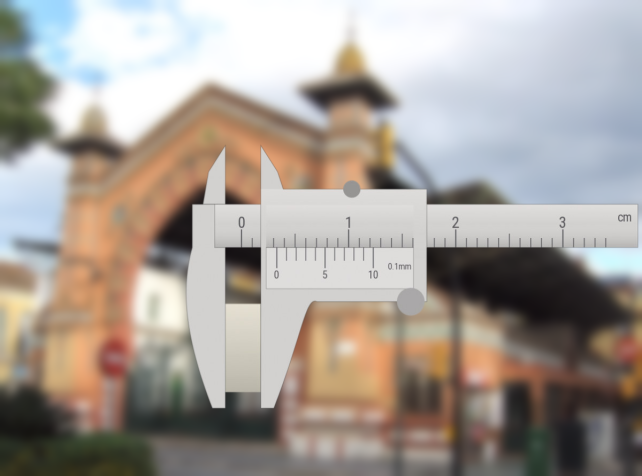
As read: 3.3
